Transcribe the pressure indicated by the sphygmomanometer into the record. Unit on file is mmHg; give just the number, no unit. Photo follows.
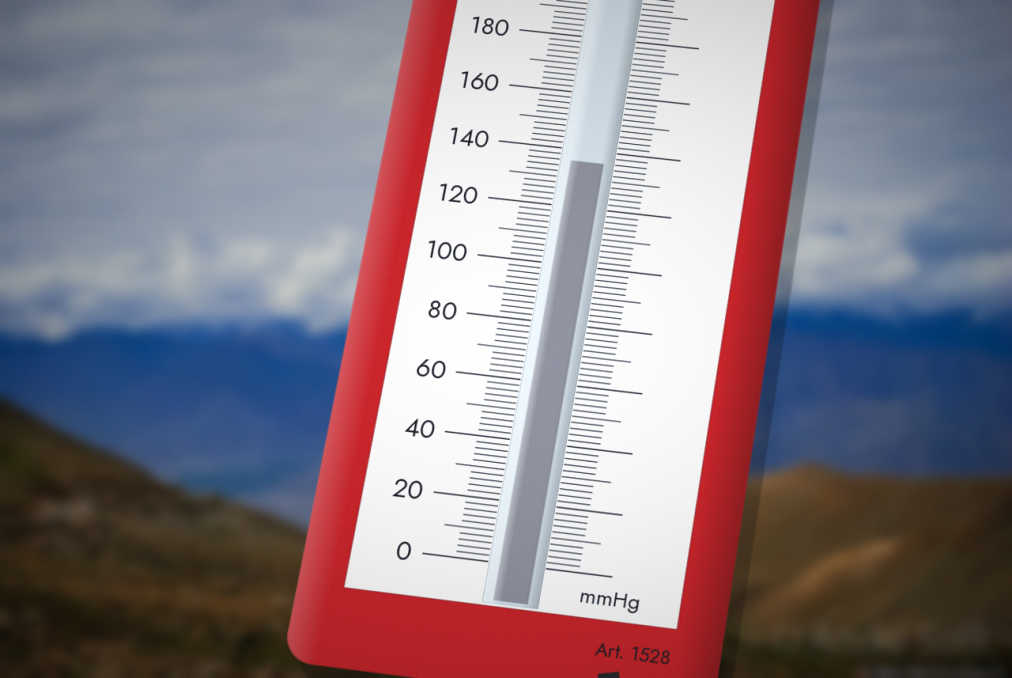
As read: 136
